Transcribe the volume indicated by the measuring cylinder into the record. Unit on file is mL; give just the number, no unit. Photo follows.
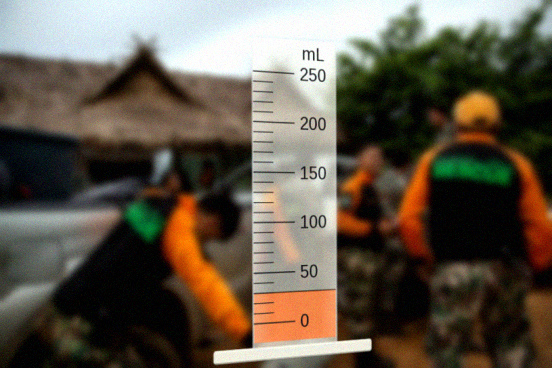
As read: 30
